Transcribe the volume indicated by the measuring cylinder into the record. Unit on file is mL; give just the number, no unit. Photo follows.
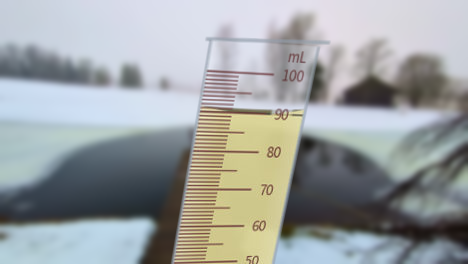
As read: 90
